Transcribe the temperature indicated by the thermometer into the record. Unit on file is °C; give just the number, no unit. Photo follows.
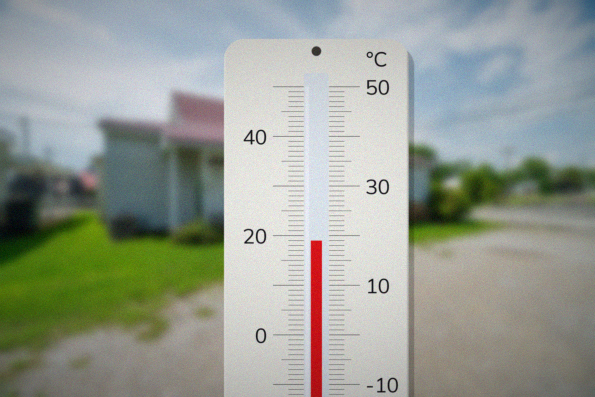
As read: 19
